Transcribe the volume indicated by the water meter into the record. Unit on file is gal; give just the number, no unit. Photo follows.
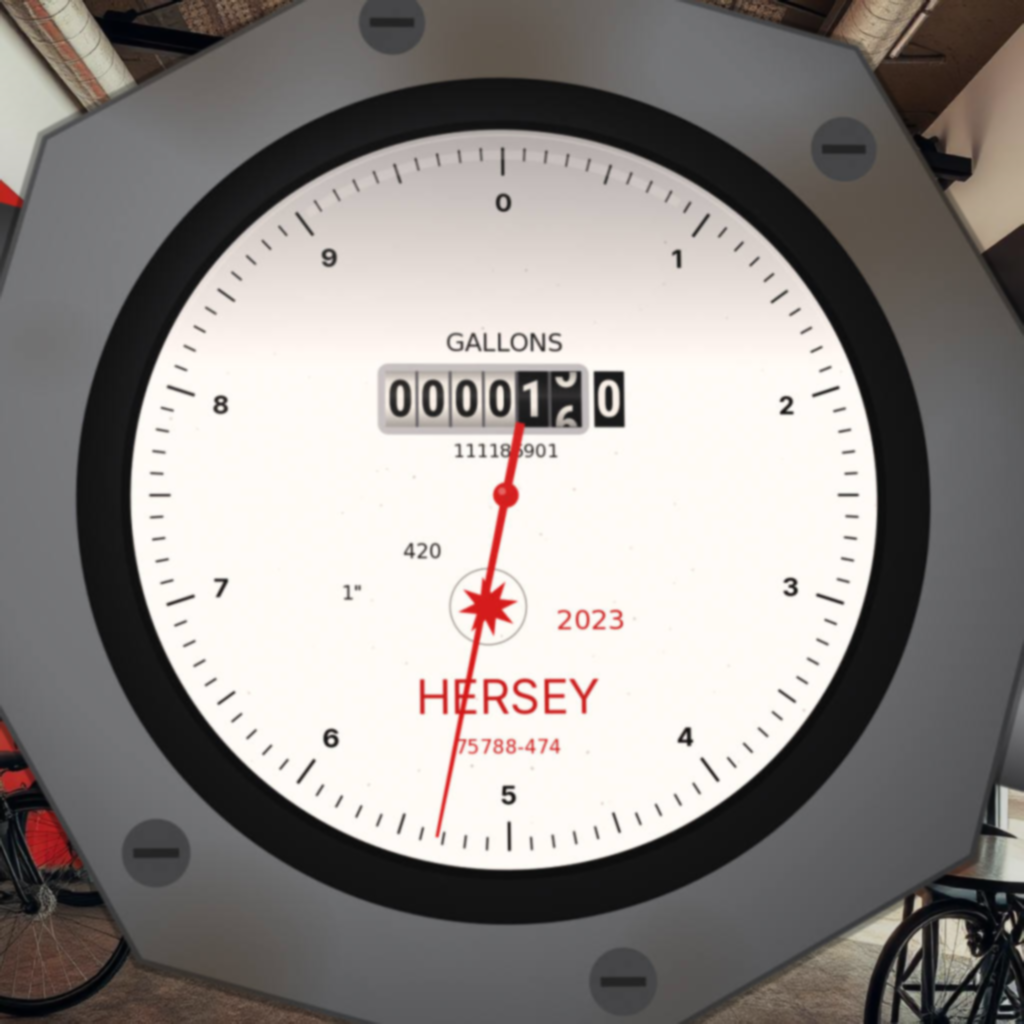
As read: 155.3
